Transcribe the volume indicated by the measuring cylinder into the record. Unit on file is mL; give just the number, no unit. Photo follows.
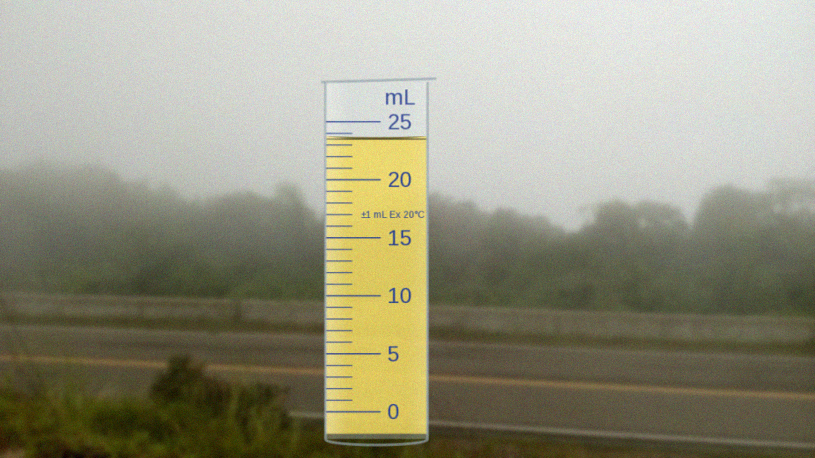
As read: 23.5
